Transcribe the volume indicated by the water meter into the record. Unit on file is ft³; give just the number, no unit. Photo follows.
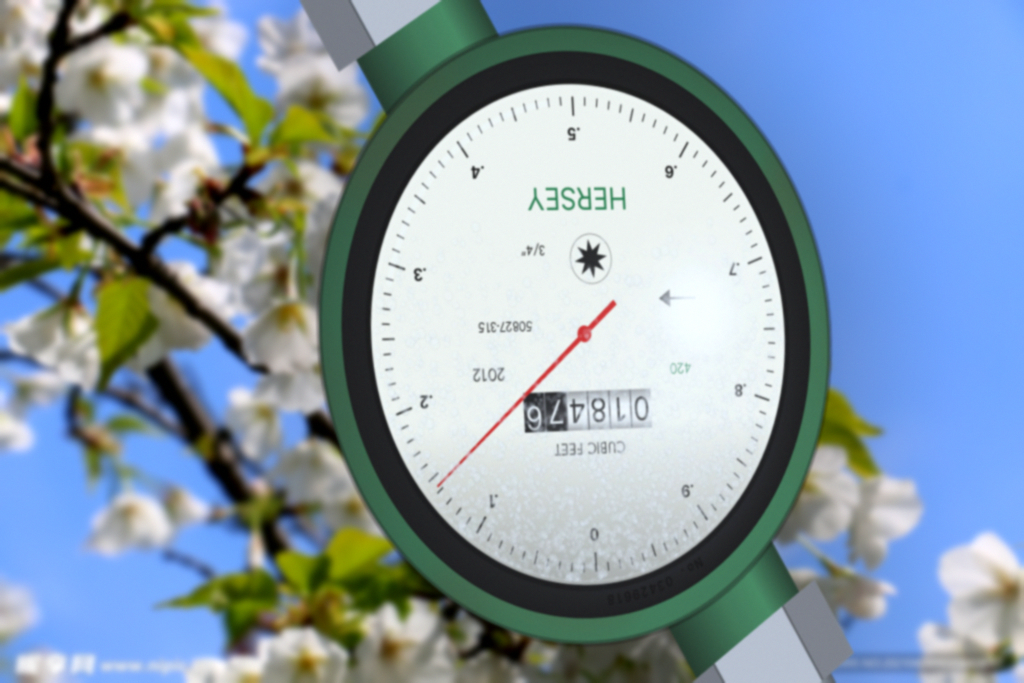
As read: 18476.14
